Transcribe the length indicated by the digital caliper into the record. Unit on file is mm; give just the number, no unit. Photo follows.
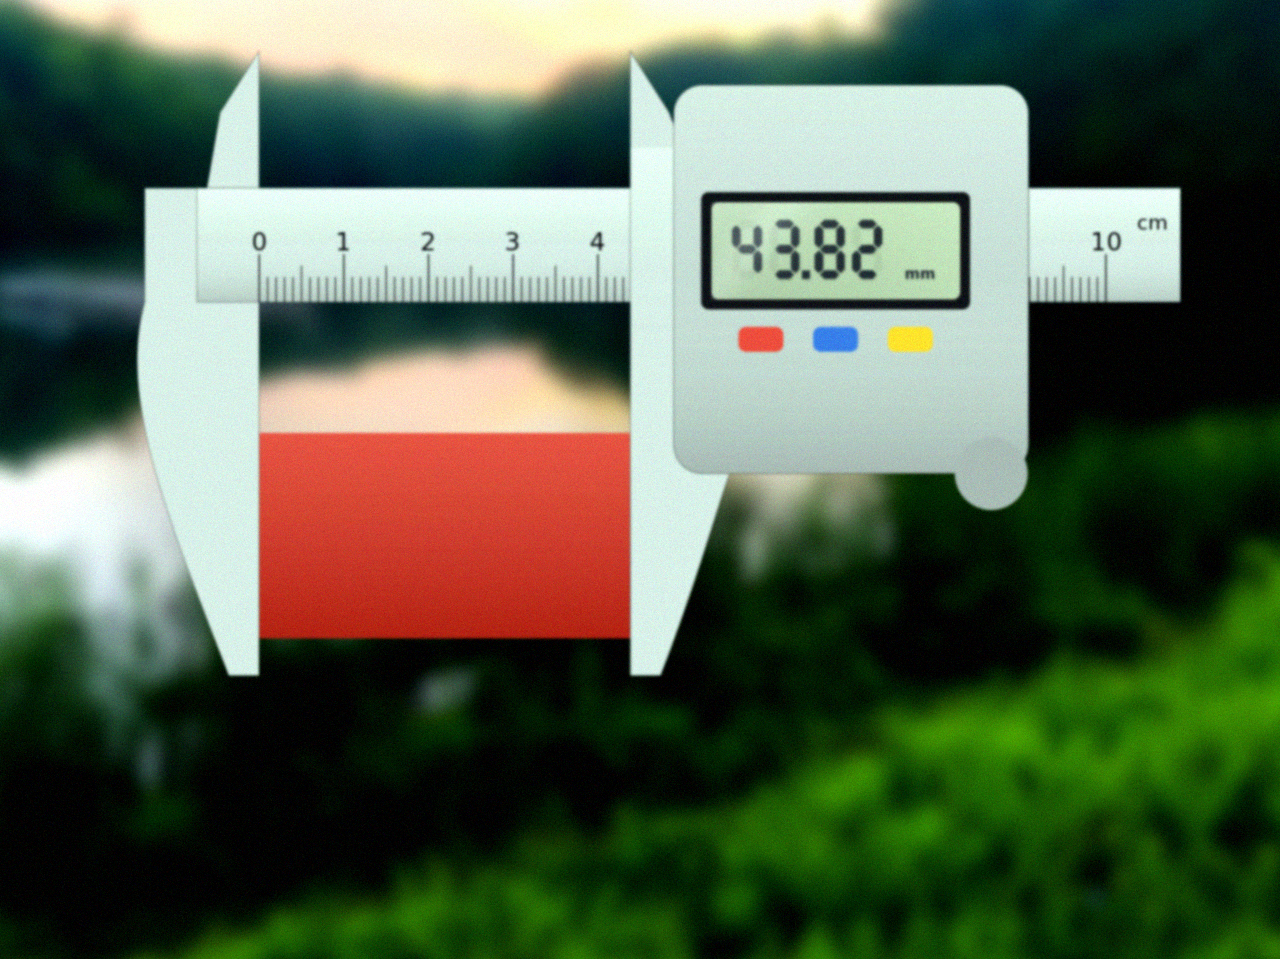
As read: 43.82
